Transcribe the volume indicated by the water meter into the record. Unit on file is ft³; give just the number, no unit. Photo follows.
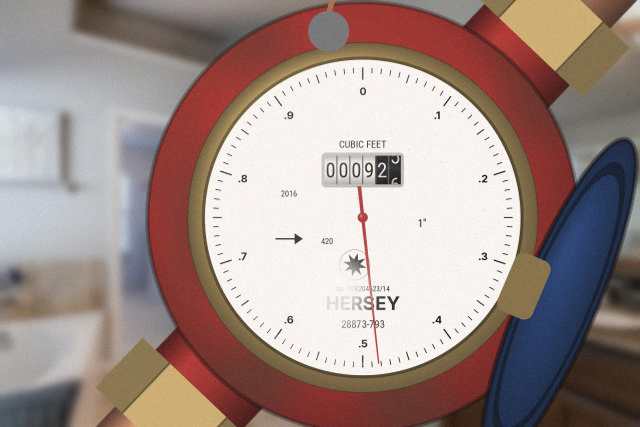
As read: 925.48
